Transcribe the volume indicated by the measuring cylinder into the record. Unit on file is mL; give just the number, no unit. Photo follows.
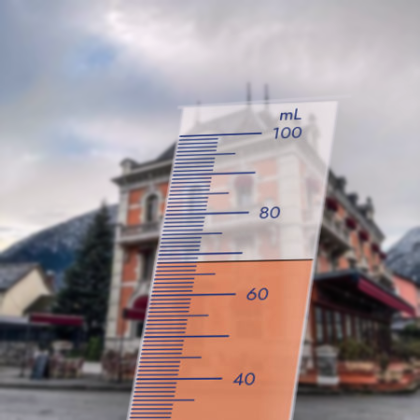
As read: 68
